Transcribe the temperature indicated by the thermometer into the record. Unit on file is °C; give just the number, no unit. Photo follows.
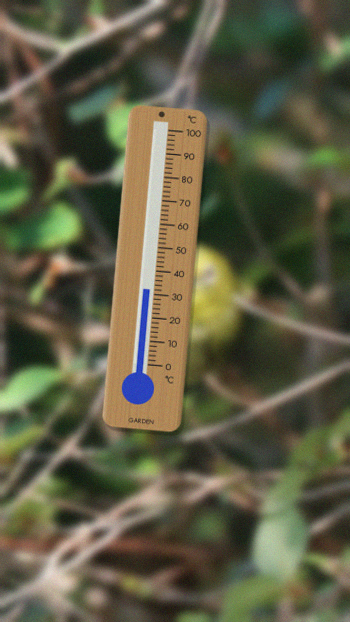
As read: 32
